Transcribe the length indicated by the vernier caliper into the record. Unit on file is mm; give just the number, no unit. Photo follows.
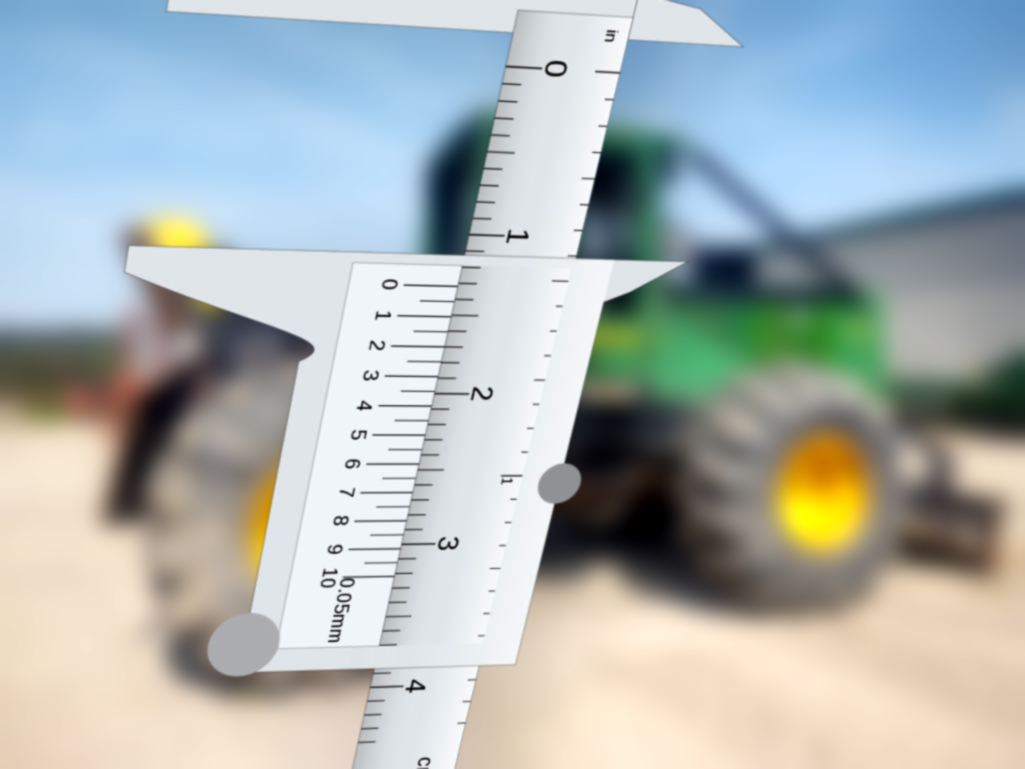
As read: 13.2
